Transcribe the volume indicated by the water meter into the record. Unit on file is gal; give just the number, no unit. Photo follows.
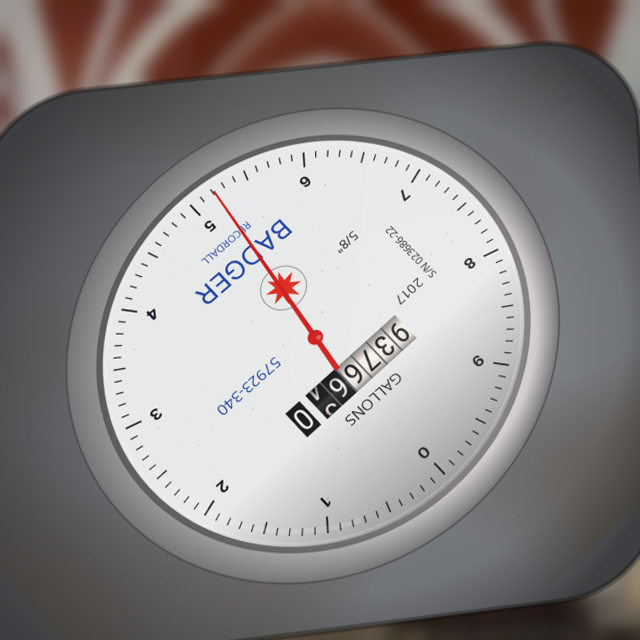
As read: 9376635.2
